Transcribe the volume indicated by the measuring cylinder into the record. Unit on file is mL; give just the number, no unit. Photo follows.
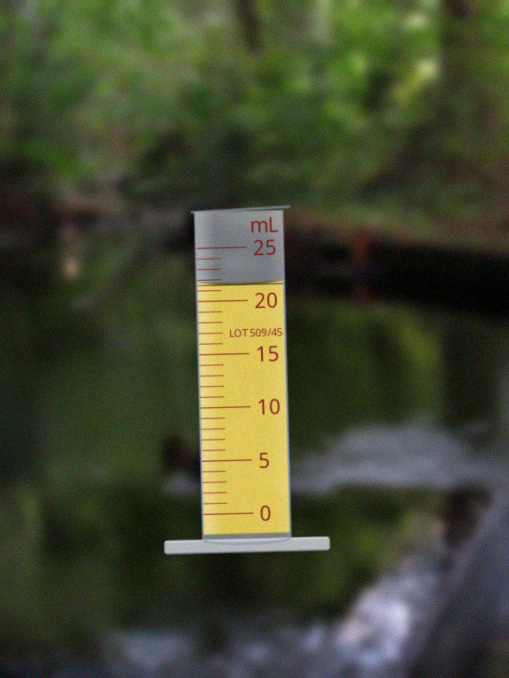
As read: 21.5
